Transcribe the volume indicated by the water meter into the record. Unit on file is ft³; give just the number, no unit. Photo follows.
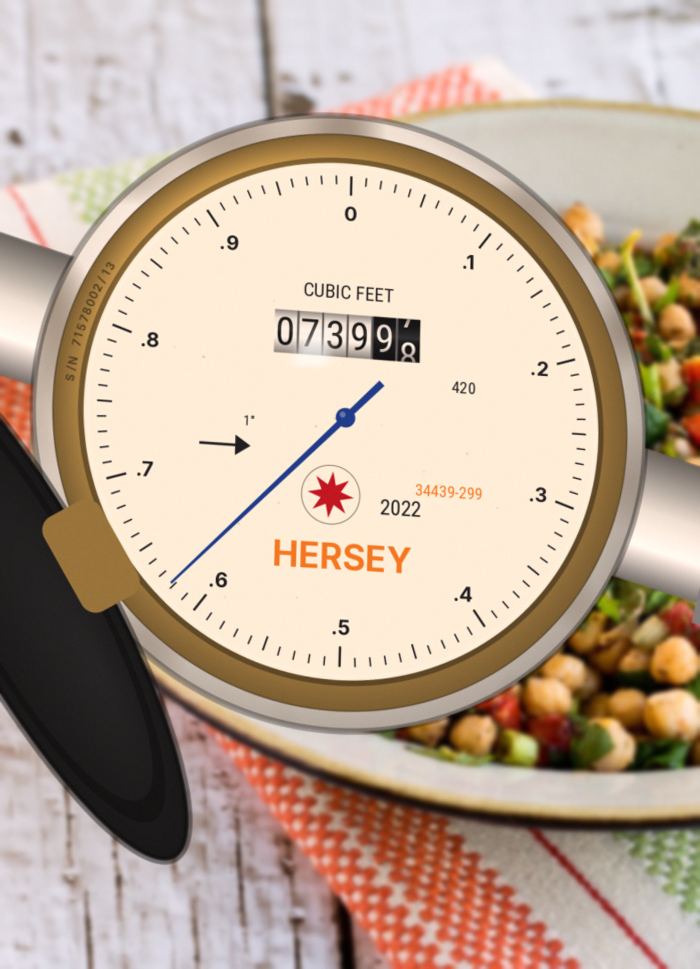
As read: 73997.62
